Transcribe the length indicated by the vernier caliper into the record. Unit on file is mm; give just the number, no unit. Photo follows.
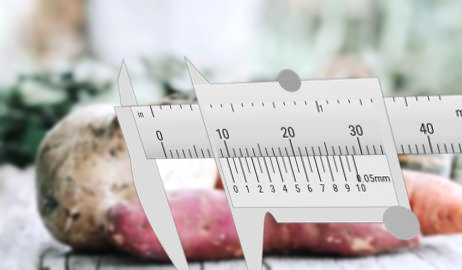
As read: 9.6
